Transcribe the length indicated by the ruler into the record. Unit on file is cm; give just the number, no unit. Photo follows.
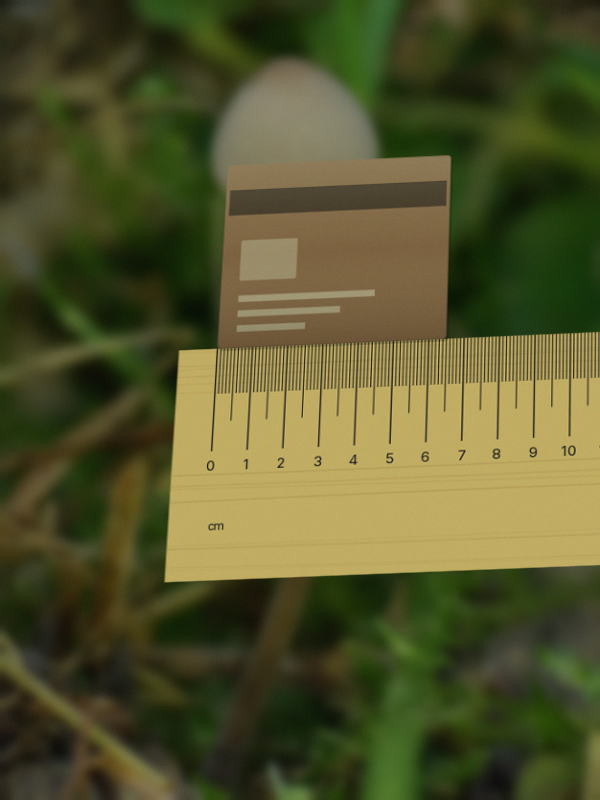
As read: 6.5
